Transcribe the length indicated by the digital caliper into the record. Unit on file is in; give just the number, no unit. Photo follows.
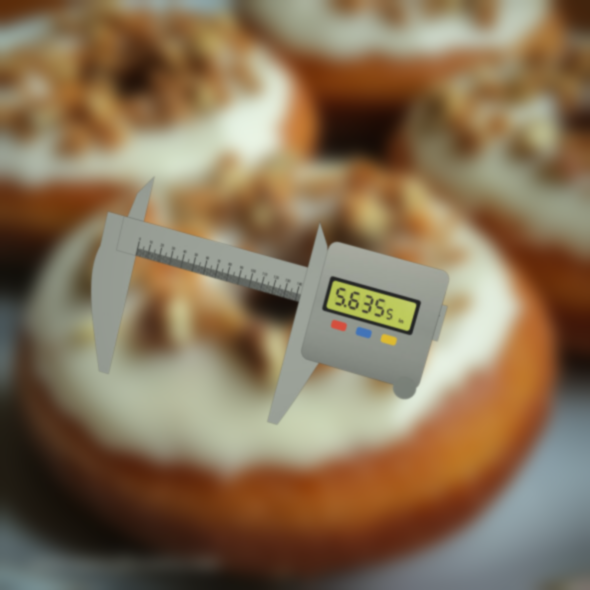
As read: 5.6355
